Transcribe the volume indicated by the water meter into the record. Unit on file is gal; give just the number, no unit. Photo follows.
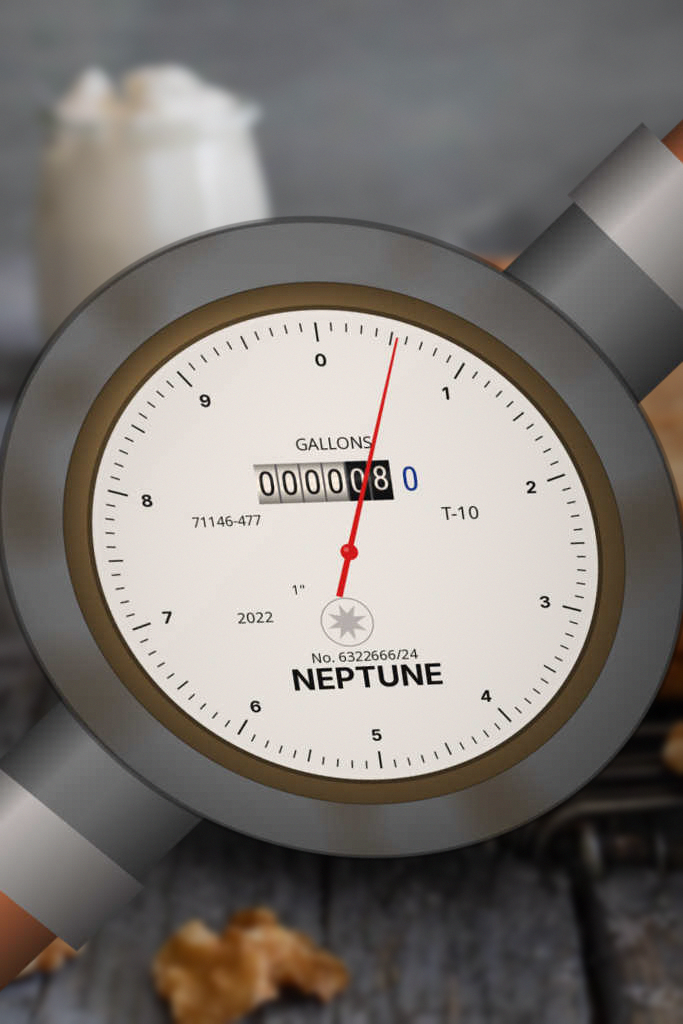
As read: 80.5
